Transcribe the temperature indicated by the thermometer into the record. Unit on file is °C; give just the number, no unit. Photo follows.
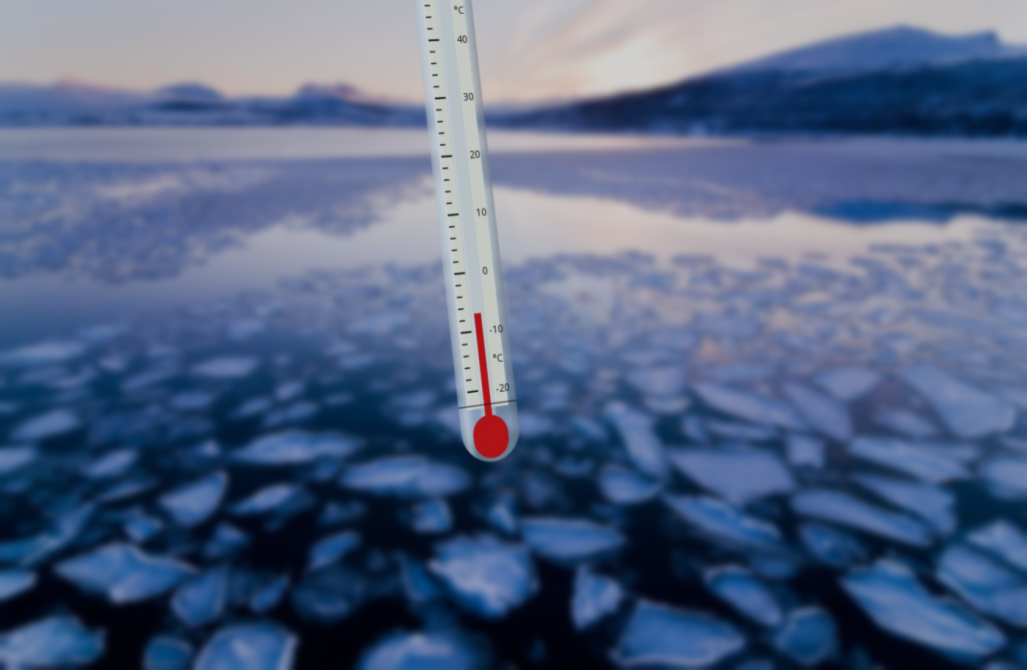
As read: -7
